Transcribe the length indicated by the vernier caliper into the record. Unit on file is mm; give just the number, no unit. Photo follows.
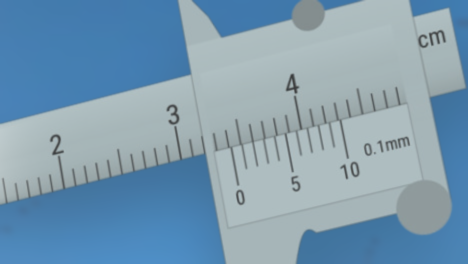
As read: 34.2
